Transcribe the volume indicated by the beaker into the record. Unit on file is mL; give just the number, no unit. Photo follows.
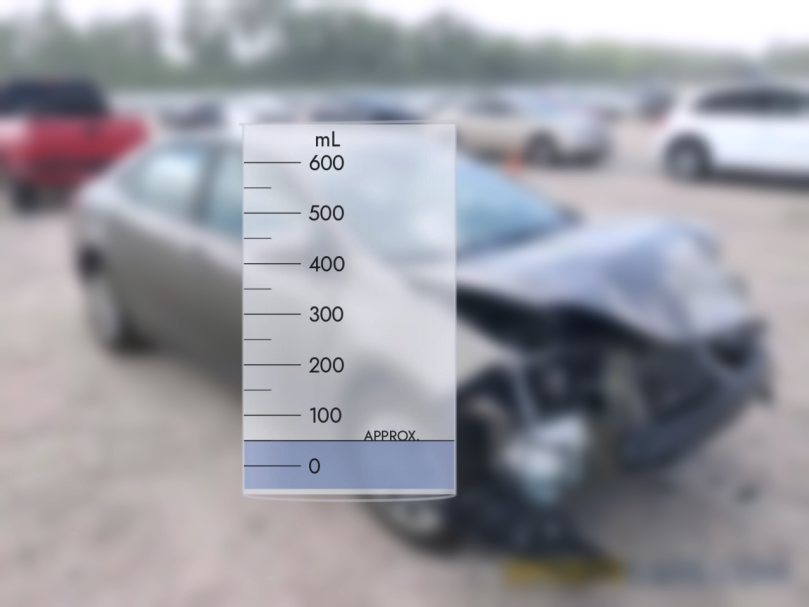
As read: 50
